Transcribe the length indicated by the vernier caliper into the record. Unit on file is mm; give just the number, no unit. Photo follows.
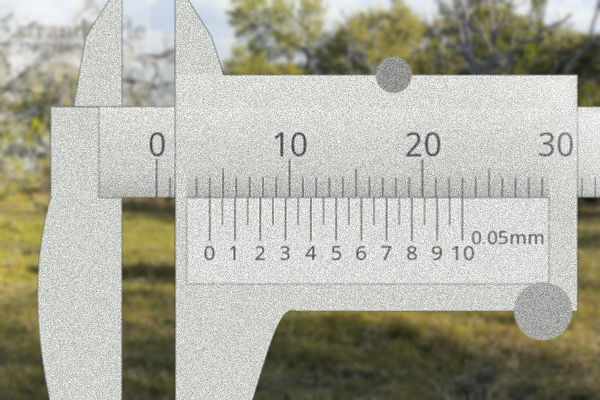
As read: 4.0
